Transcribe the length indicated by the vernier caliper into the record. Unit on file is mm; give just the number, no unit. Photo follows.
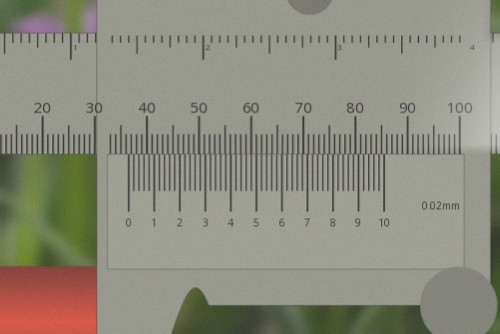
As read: 36.5
